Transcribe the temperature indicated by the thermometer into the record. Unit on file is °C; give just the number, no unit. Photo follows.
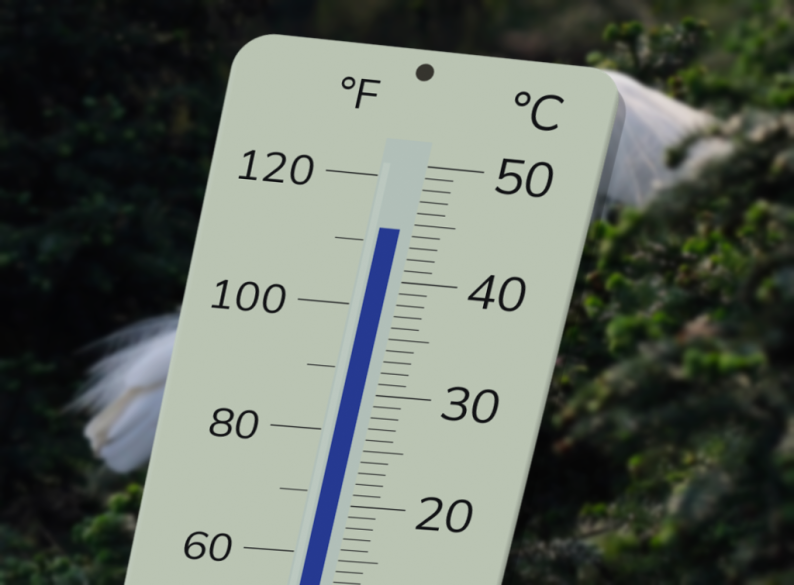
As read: 44.5
